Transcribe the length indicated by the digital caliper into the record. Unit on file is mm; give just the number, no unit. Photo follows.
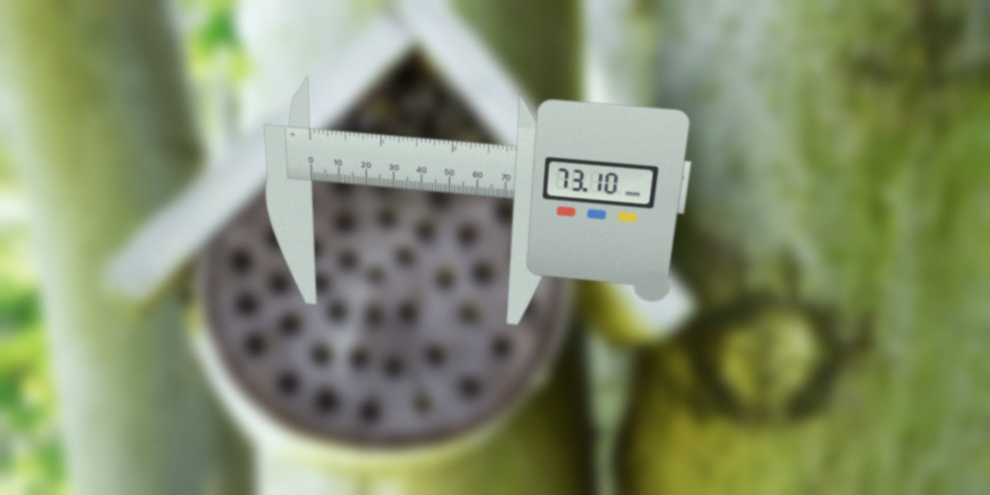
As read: 73.10
